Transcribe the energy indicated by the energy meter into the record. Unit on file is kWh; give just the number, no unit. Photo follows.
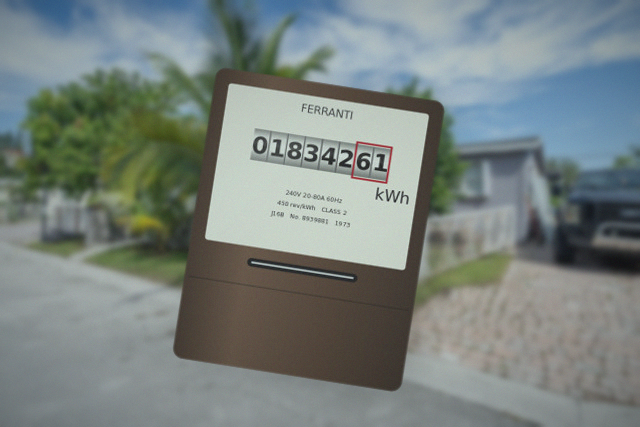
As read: 18342.61
